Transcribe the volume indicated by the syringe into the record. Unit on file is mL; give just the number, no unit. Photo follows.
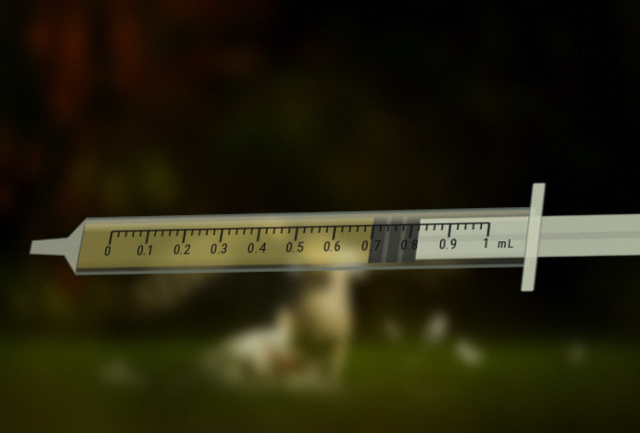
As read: 0.7
